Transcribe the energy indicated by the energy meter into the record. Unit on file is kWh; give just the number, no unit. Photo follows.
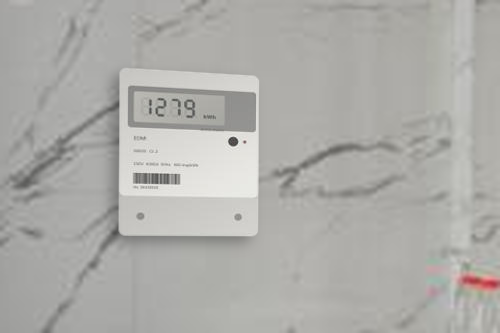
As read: 1279
